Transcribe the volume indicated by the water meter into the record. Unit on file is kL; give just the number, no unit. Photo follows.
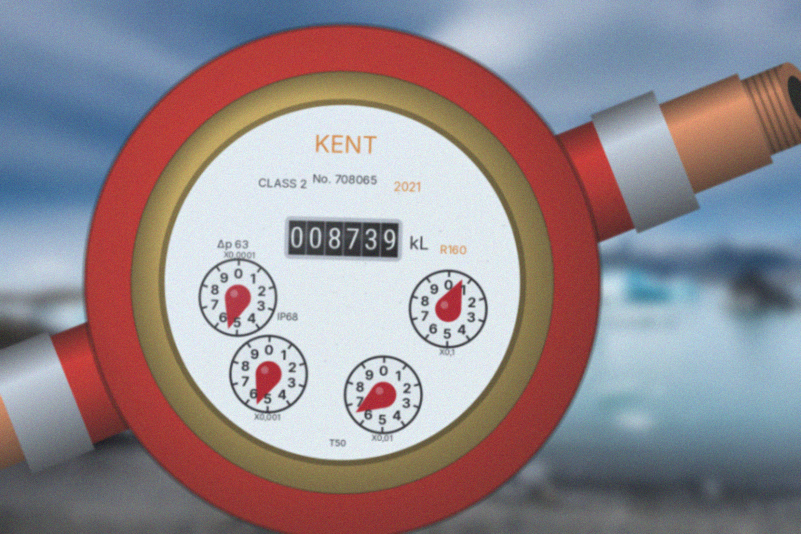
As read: 8739.0655
